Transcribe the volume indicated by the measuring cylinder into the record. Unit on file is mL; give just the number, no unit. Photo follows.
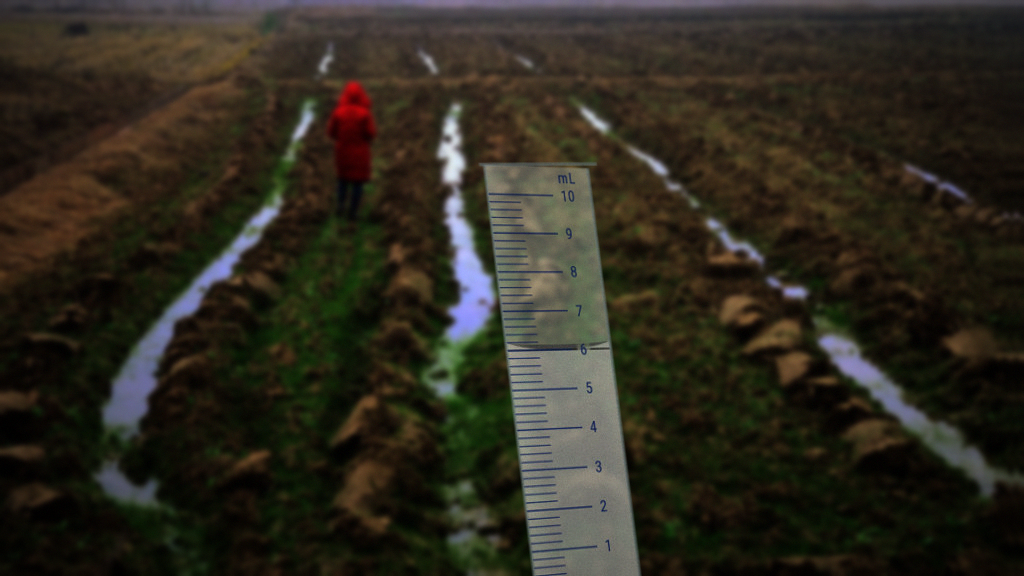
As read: 6
